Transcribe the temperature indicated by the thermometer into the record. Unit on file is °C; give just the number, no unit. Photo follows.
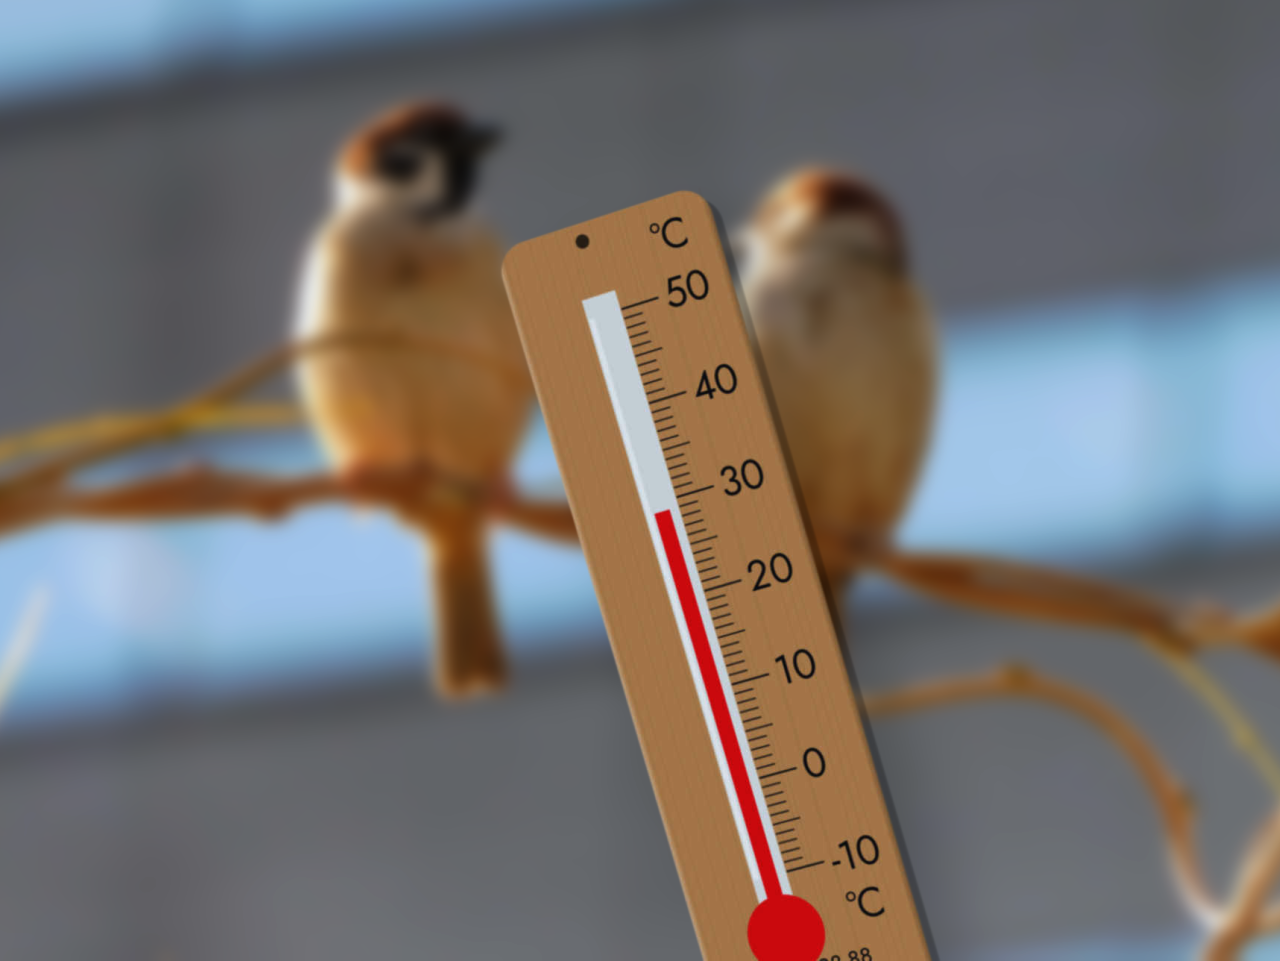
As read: 29
